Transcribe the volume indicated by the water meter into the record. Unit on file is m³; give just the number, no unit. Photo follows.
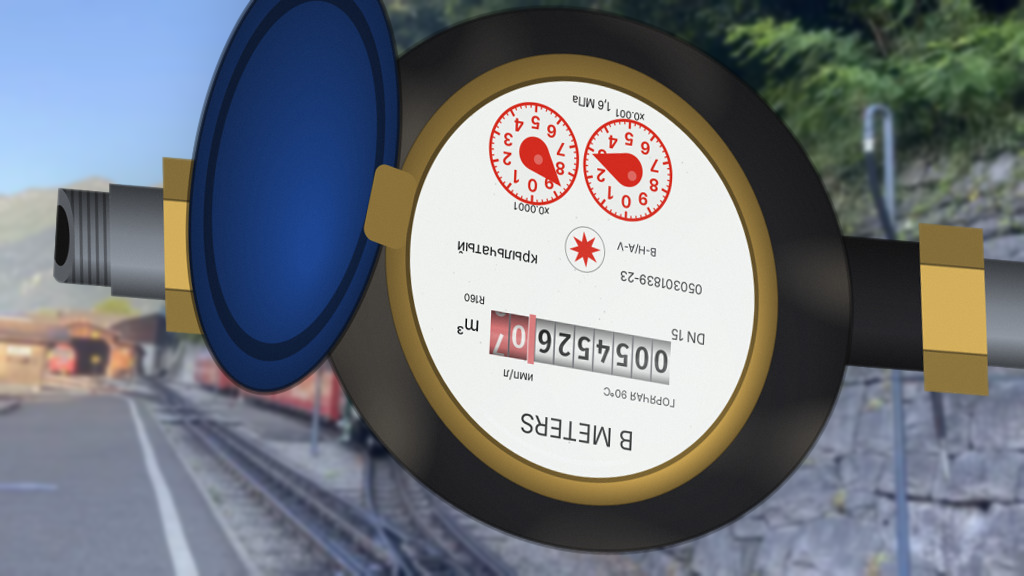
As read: 54526.0728
